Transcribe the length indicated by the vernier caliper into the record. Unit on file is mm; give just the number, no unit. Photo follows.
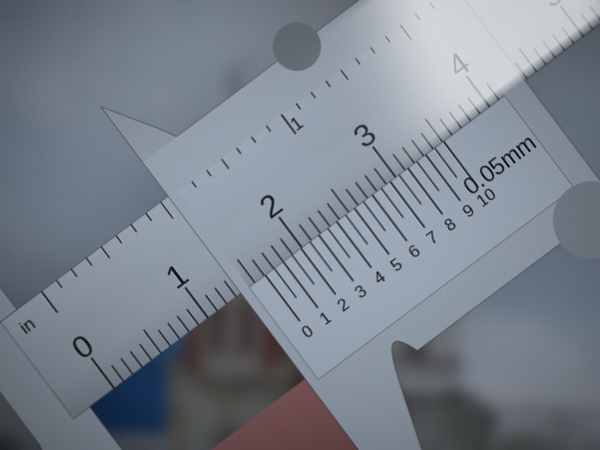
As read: 16.1
